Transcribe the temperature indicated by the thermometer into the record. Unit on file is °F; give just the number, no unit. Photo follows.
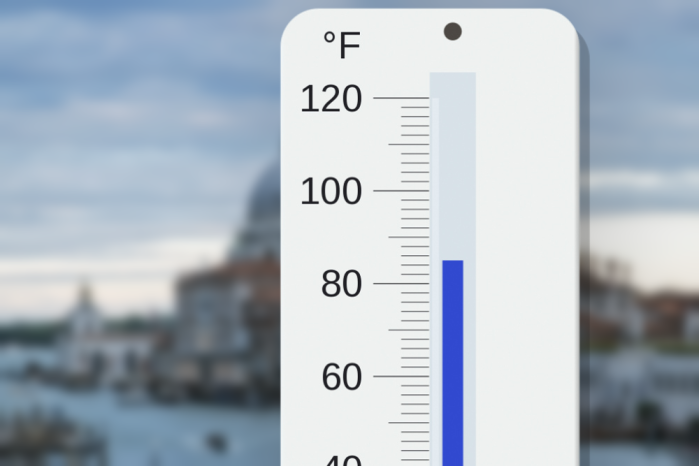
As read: 85
